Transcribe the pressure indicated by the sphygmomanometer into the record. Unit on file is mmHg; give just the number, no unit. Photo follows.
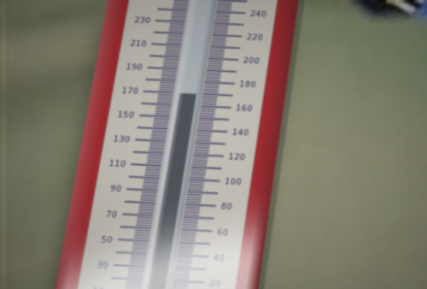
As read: 170
